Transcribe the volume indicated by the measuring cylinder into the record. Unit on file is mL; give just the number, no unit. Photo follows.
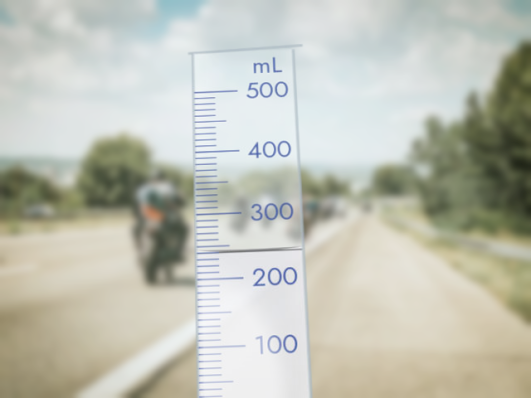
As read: 240
